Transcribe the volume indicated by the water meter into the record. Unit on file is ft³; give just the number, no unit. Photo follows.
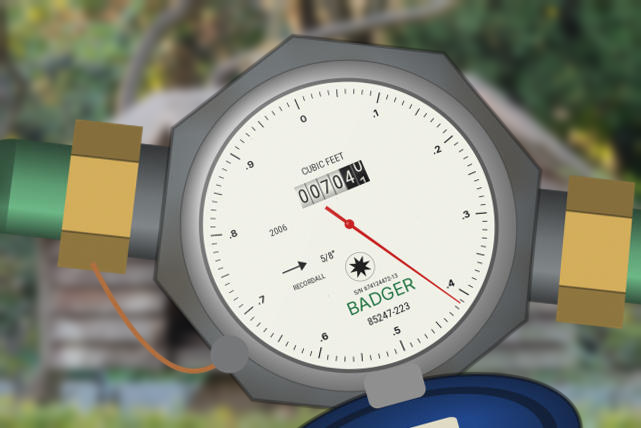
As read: 7040.41
